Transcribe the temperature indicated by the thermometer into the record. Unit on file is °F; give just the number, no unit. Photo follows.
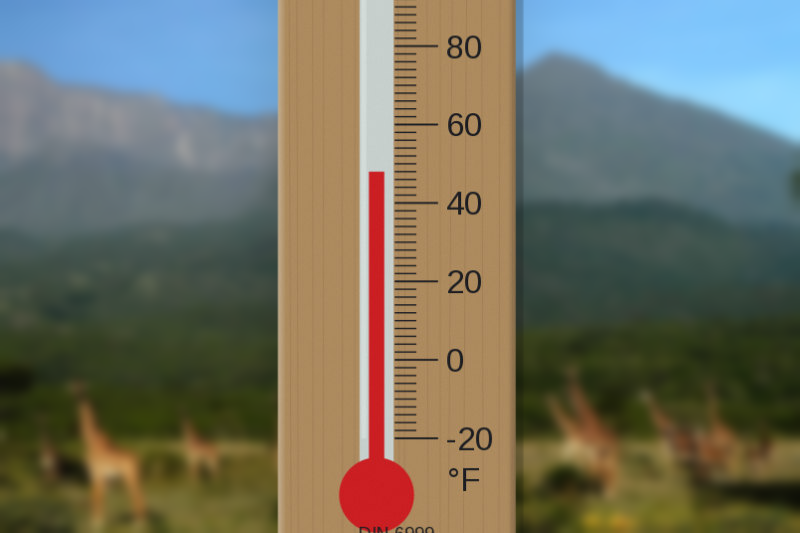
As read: 48
